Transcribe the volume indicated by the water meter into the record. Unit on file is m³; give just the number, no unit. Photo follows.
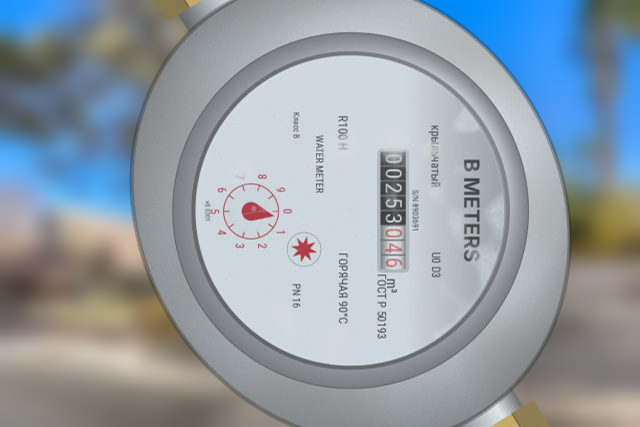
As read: 253.0460
